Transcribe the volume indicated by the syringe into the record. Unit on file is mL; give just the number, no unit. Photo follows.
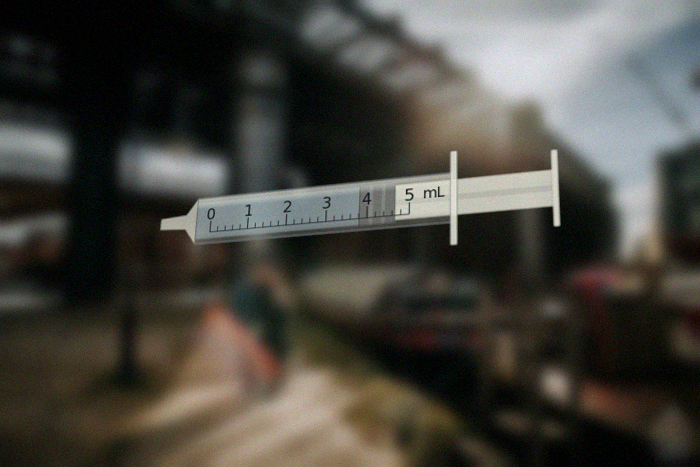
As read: 3.8
